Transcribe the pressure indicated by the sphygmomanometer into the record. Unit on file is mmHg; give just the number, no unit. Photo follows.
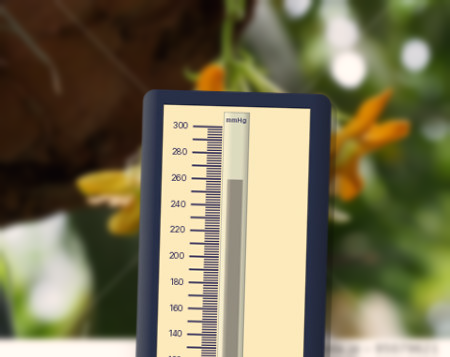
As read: 260
